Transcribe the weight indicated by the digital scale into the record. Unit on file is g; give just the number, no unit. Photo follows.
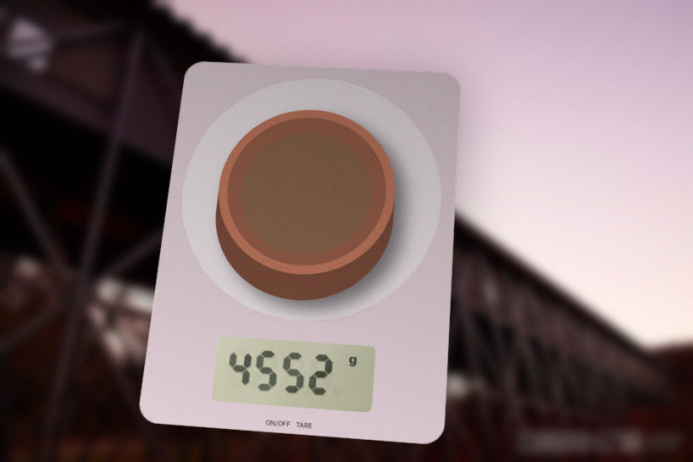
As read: 4552
